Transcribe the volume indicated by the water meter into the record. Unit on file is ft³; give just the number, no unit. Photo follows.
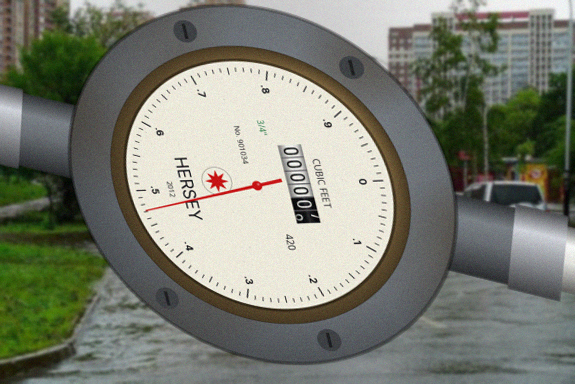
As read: 7.47
